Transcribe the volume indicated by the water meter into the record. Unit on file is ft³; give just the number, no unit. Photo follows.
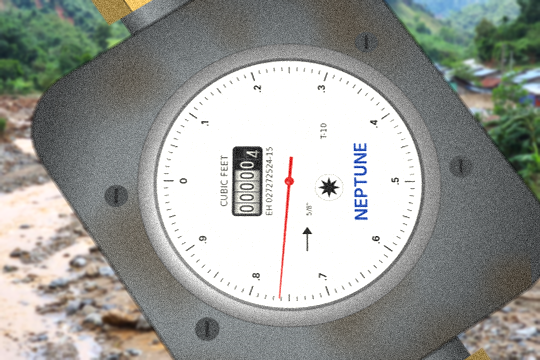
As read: 3.76
